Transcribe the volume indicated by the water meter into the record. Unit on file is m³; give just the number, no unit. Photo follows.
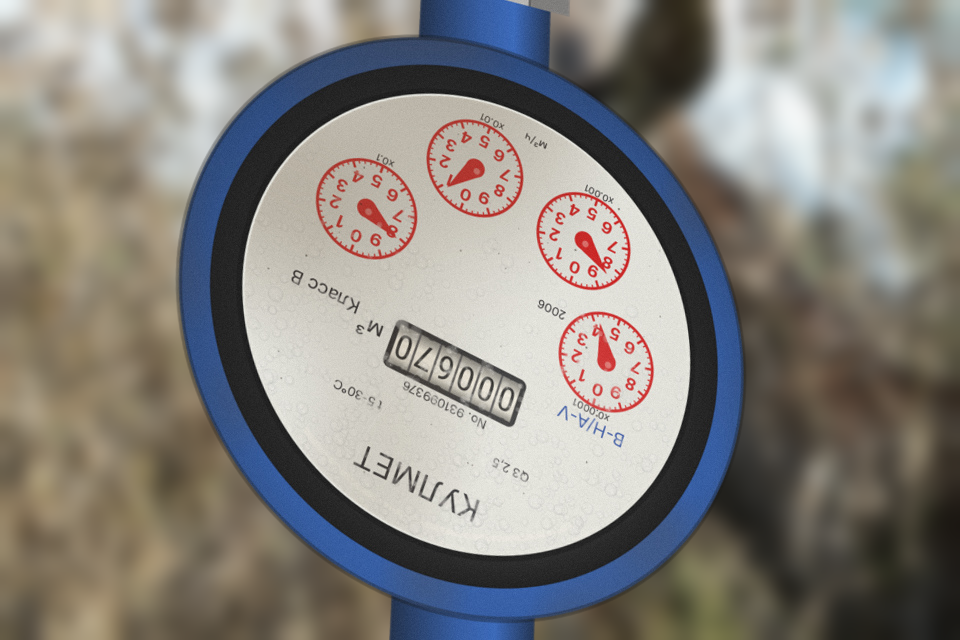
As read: 670.8084
